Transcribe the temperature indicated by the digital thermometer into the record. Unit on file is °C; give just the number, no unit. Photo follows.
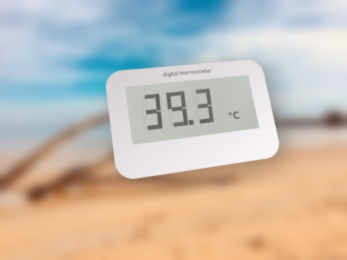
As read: 39.3
